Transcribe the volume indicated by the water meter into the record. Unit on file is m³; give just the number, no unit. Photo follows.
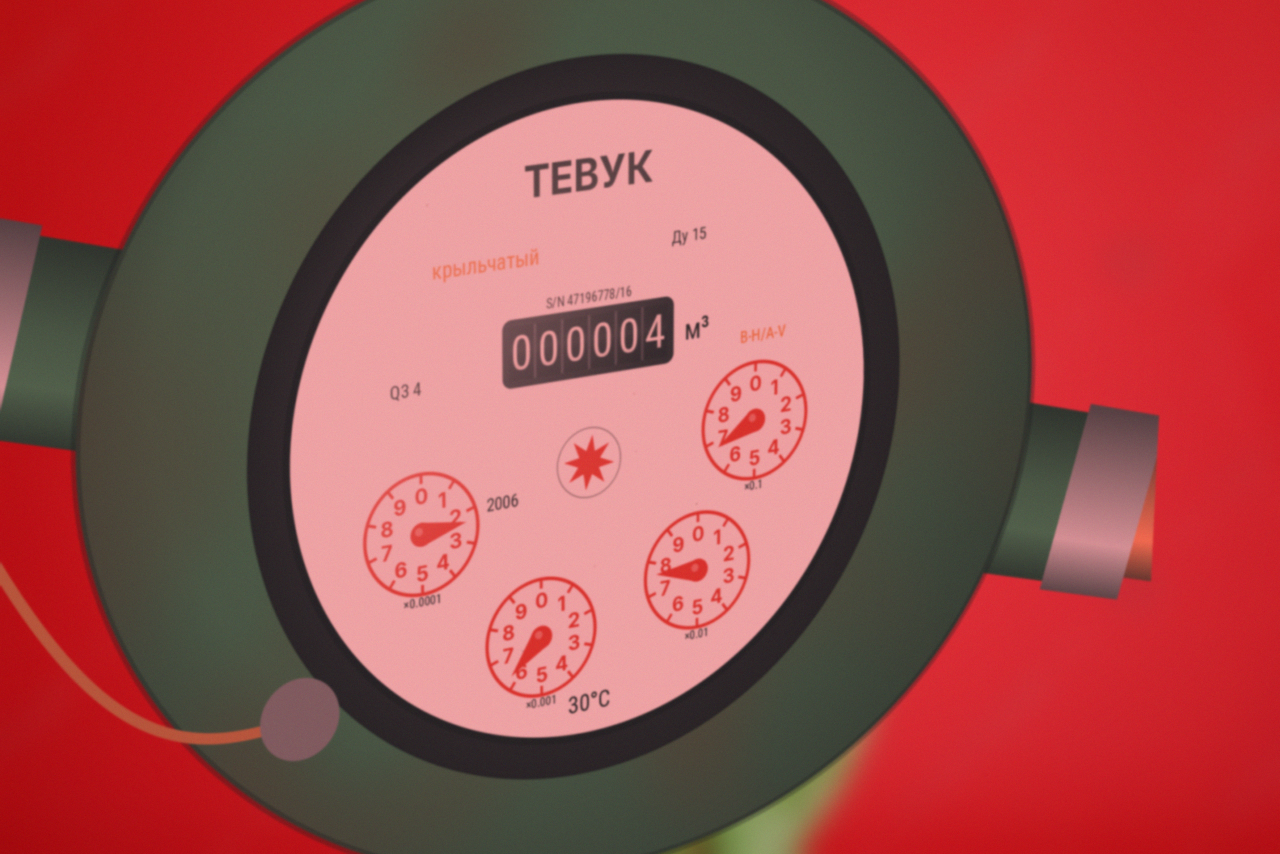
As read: 4.6762
